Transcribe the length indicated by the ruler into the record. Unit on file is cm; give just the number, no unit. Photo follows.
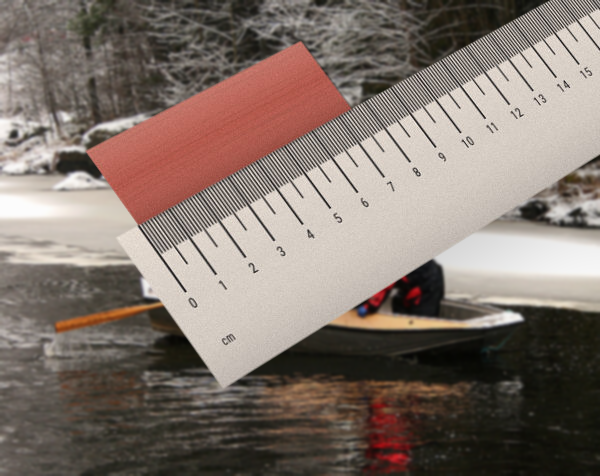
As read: 7.5
